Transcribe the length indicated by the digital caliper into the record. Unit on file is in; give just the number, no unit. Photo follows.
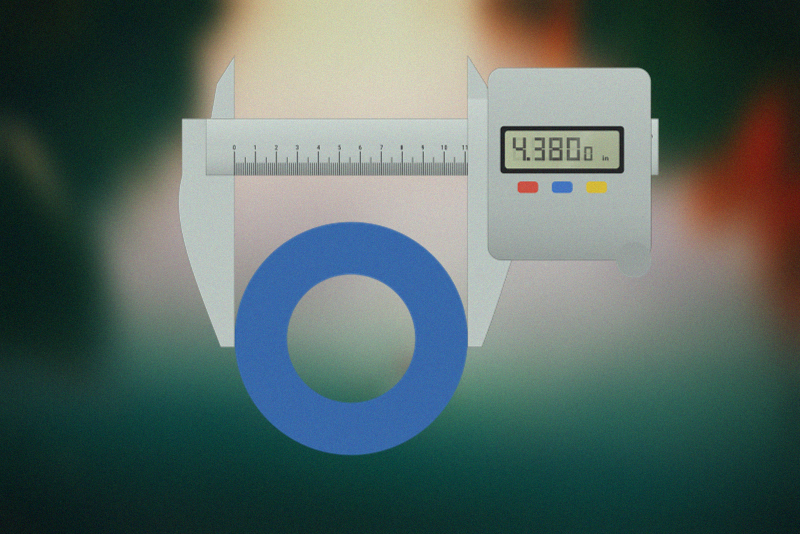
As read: 4.3800
